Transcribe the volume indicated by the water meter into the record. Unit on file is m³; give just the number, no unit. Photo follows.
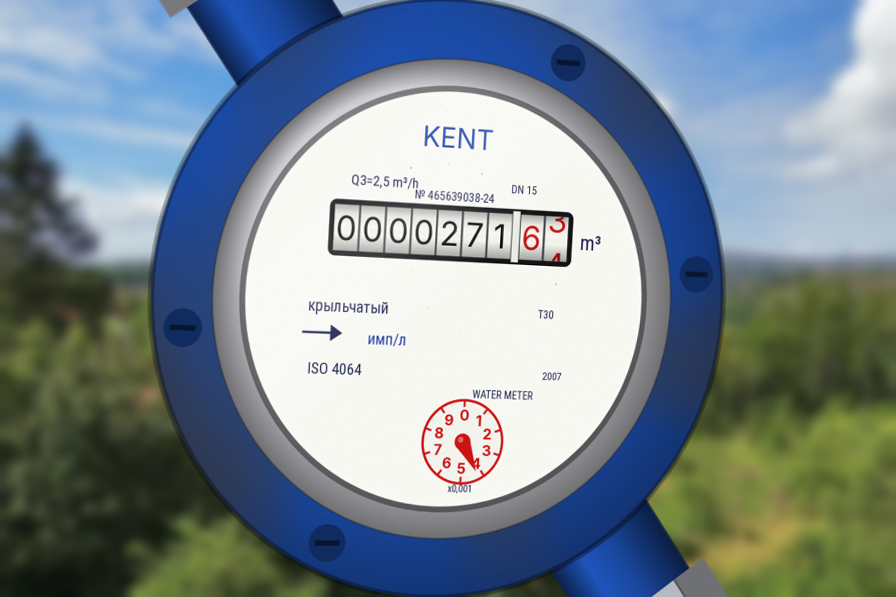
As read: 271.634
